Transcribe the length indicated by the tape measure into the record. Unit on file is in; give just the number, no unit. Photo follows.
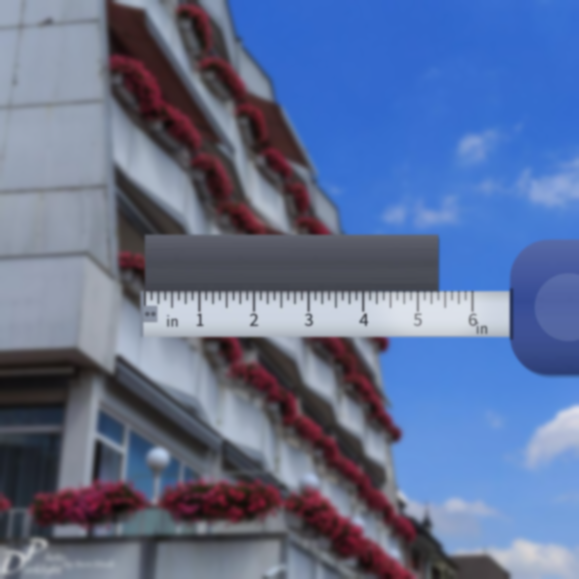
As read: 5.375
